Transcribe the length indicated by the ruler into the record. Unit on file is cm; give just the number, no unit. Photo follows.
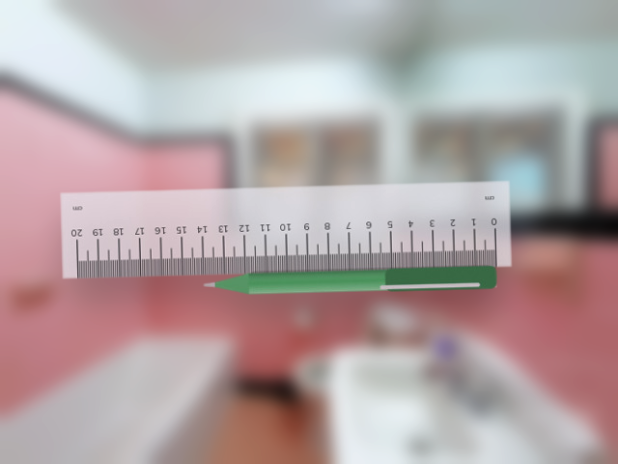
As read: 14
